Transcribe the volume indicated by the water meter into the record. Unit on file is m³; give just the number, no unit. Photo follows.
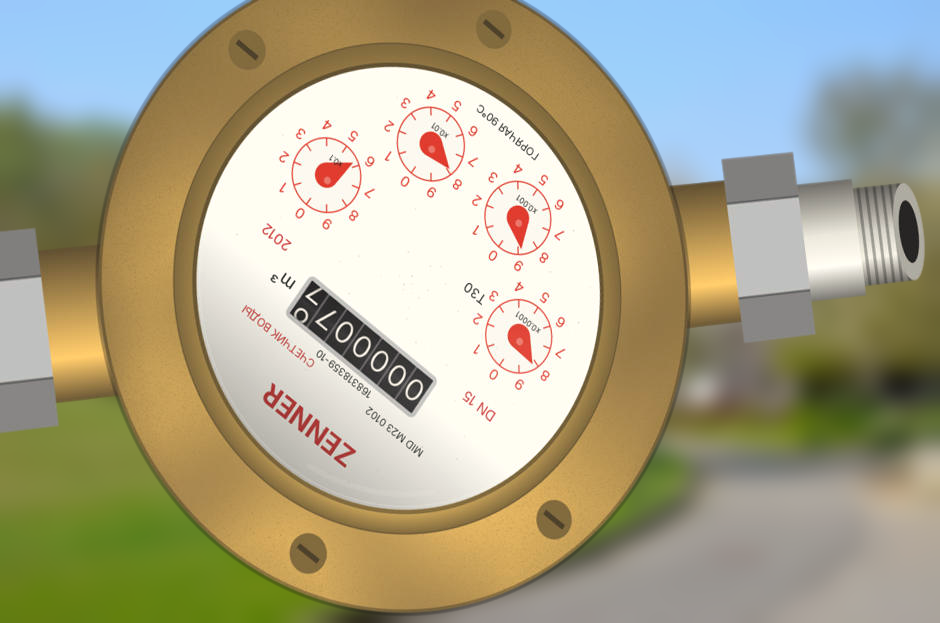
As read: 76.5788
